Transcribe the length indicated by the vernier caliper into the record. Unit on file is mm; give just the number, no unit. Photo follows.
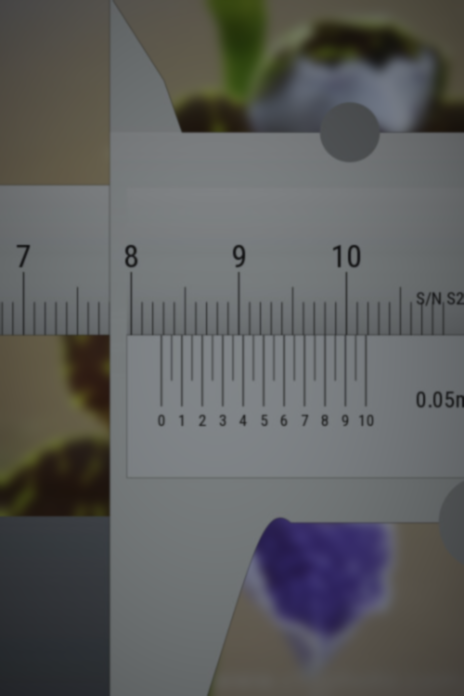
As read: 82.8
